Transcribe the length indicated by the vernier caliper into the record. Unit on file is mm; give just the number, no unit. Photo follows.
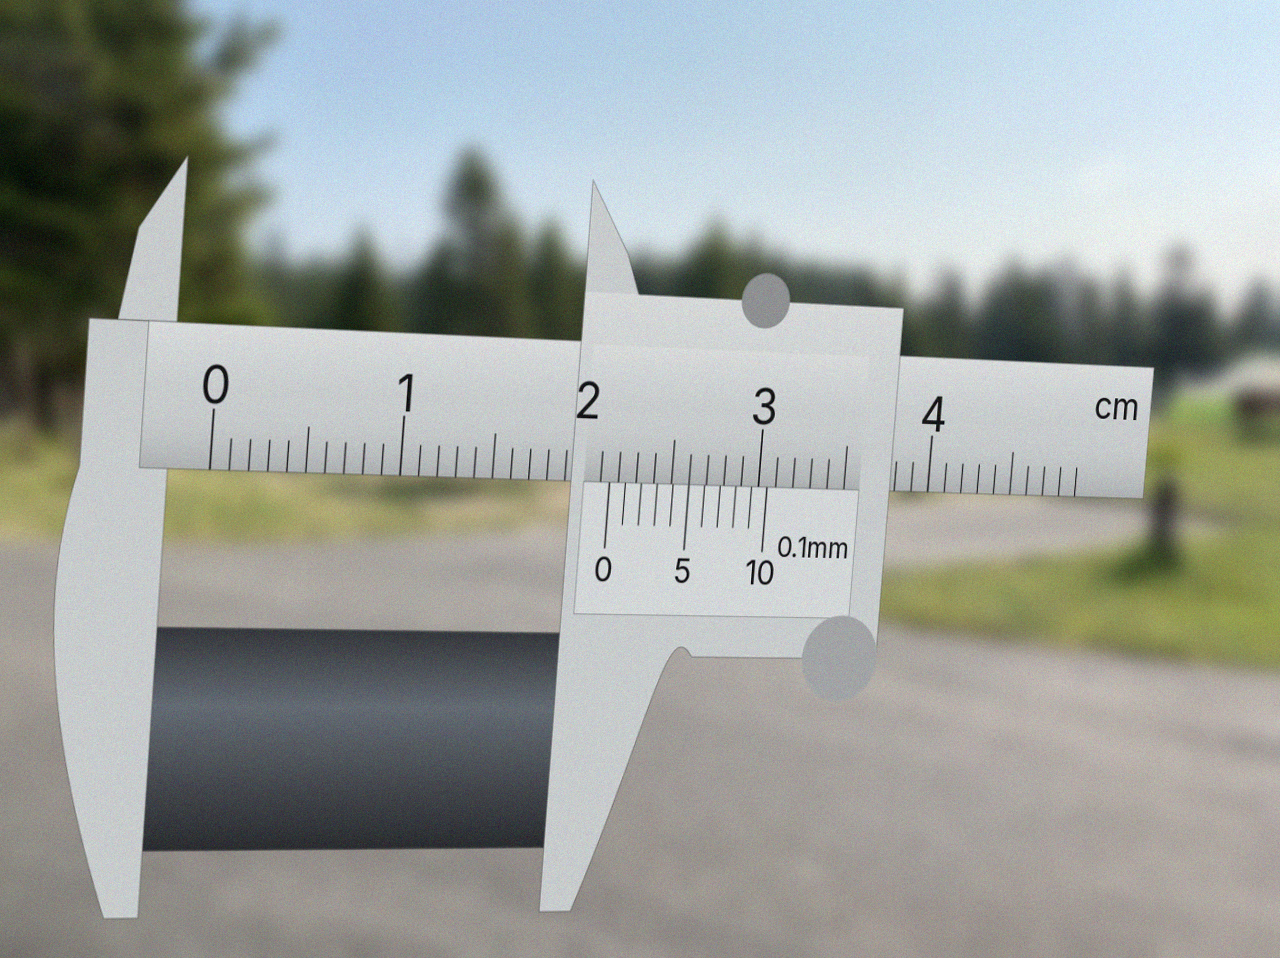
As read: 21.5
